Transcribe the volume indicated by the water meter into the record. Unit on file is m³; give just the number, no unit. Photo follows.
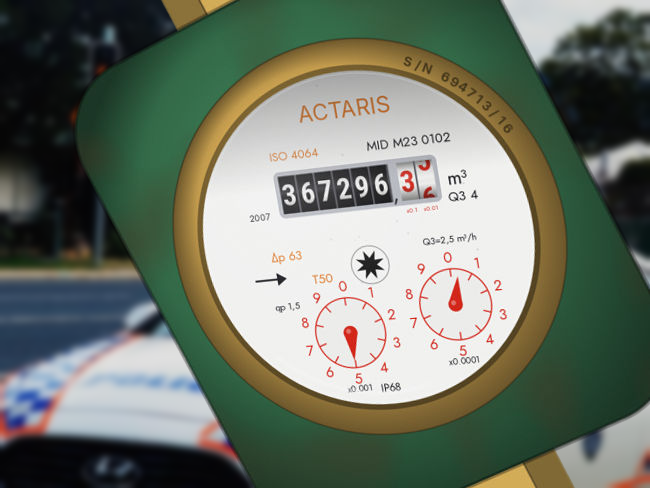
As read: 367296.3550
